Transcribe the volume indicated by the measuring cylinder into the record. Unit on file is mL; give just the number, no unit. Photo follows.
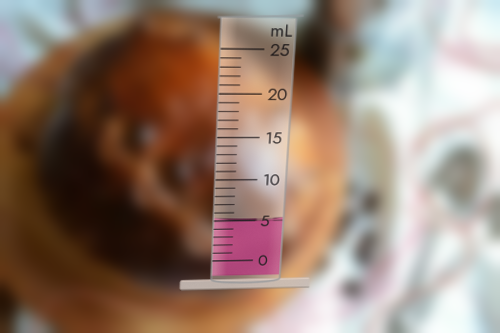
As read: 5
